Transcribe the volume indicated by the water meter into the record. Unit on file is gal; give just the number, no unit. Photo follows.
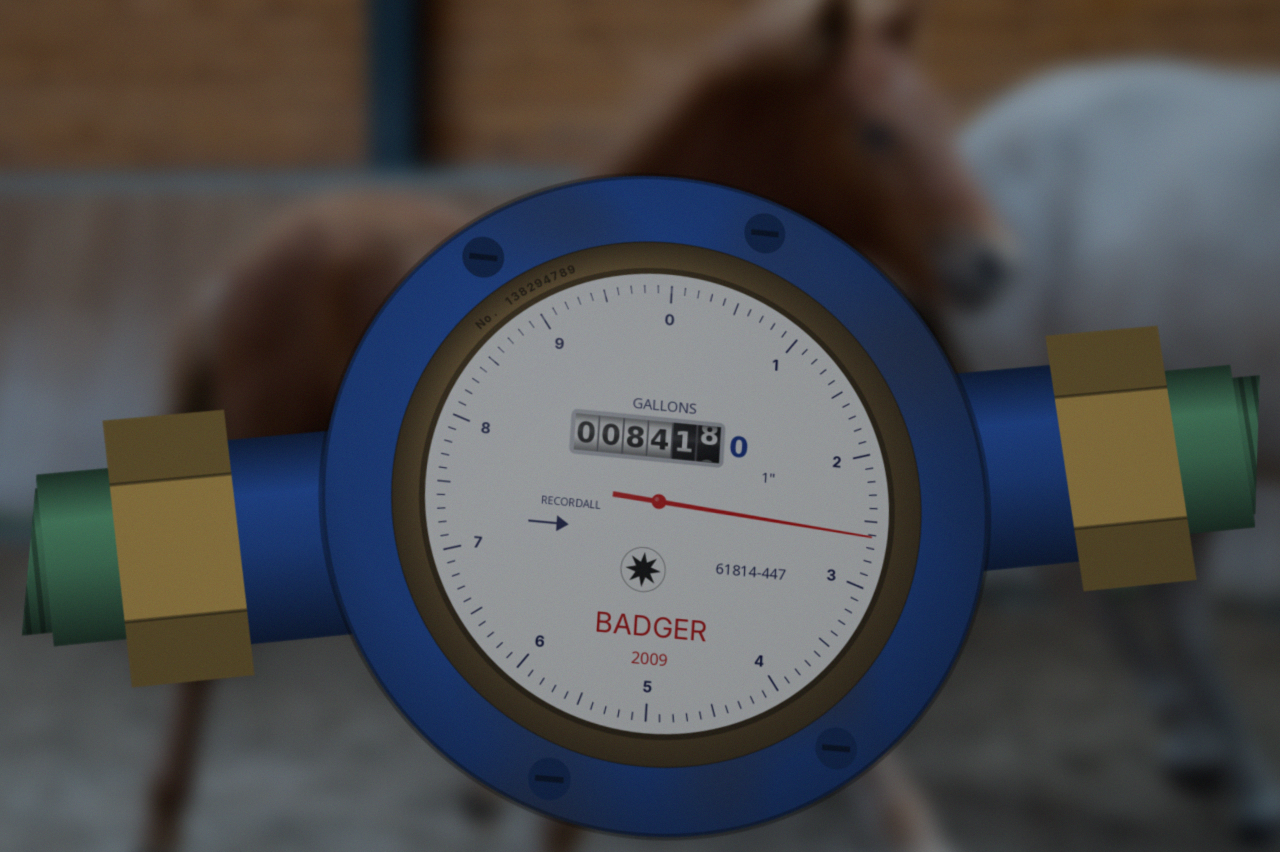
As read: 84182.6
